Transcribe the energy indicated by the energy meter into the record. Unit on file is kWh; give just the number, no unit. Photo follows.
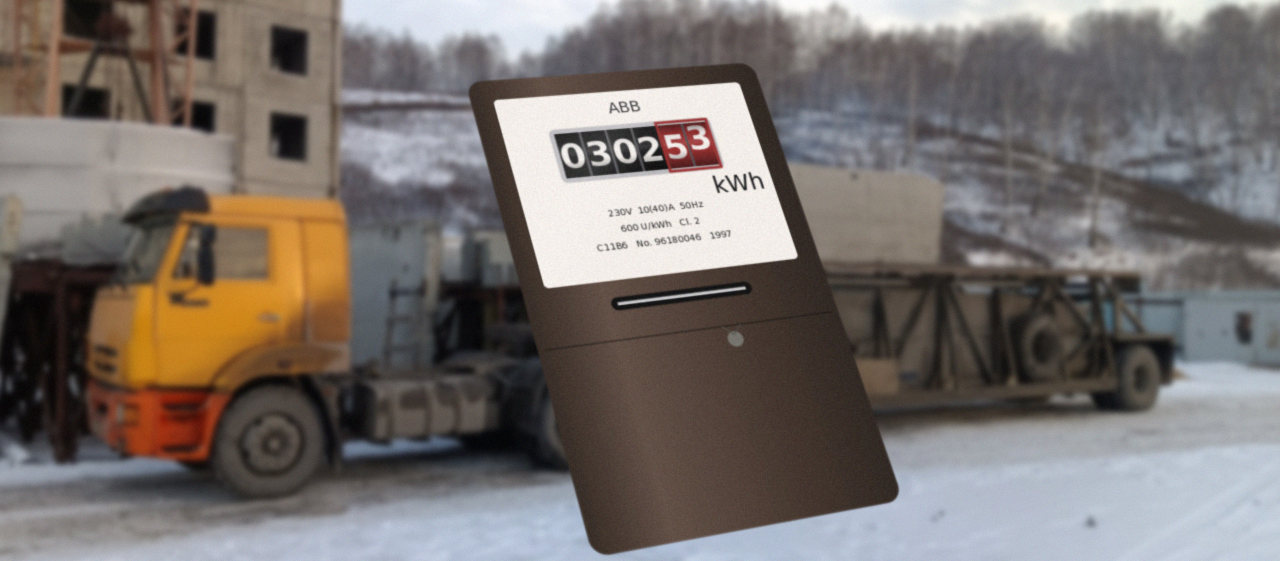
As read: 302.53
